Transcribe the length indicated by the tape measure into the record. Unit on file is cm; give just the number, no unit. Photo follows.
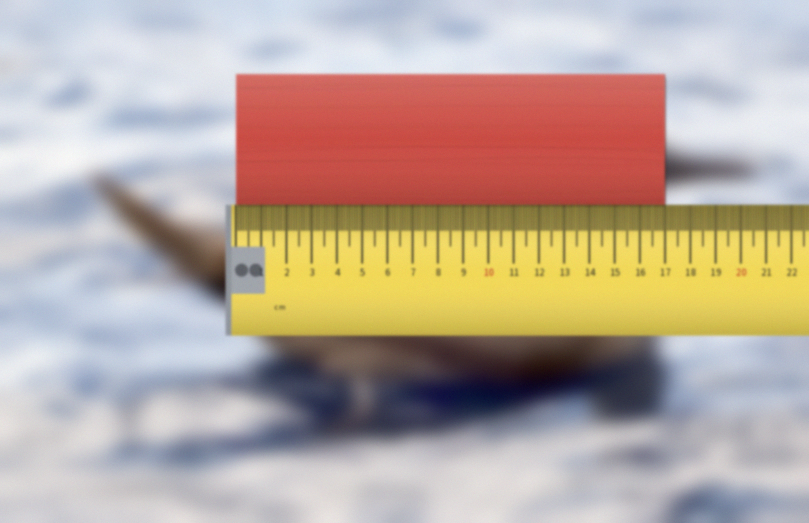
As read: 17
